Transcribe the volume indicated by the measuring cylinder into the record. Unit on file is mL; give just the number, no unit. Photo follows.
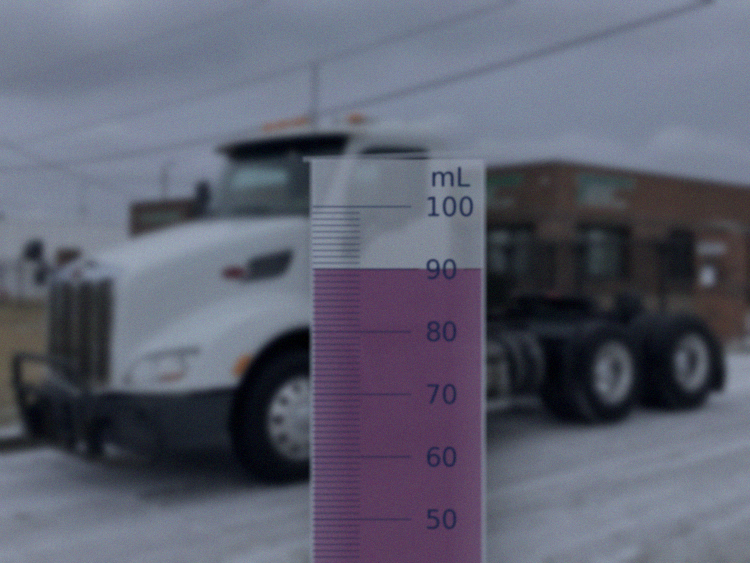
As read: 90
